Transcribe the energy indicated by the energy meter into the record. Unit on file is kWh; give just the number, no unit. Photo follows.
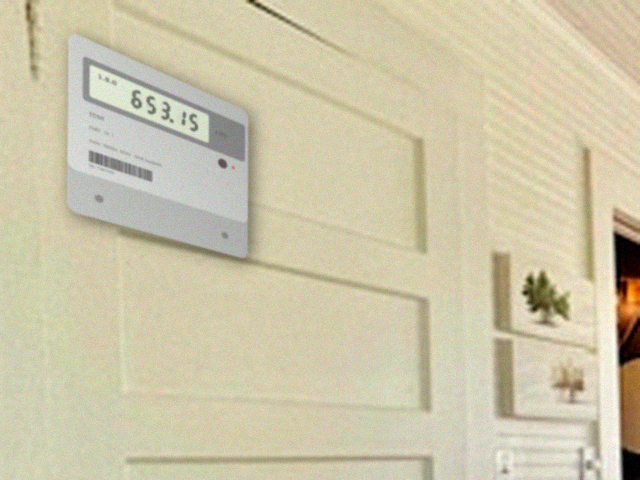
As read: 653.15
